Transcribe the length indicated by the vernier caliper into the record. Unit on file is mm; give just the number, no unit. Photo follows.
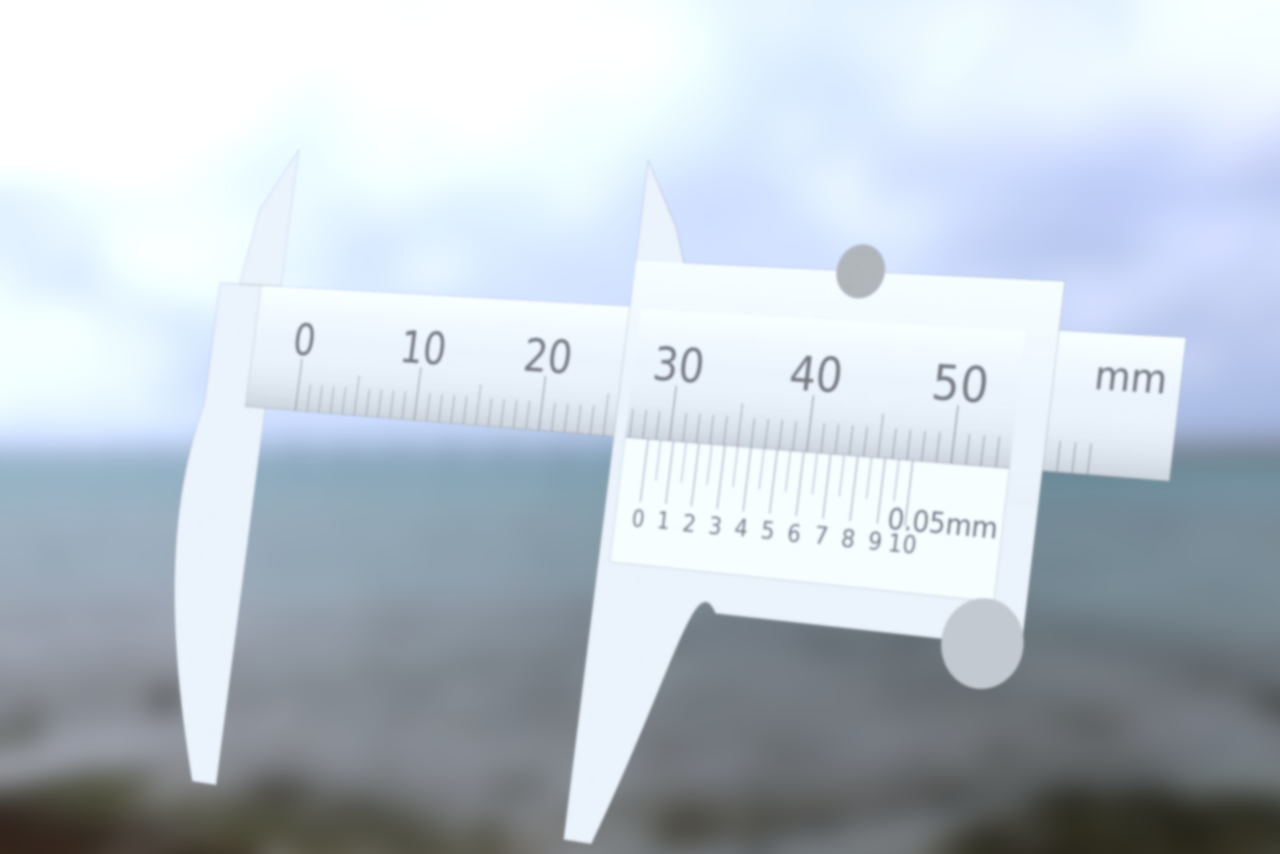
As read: 28.4
